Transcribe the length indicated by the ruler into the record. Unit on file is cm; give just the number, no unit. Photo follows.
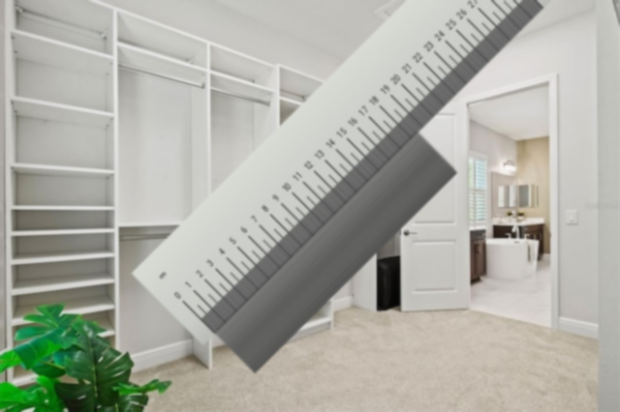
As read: 18.5
